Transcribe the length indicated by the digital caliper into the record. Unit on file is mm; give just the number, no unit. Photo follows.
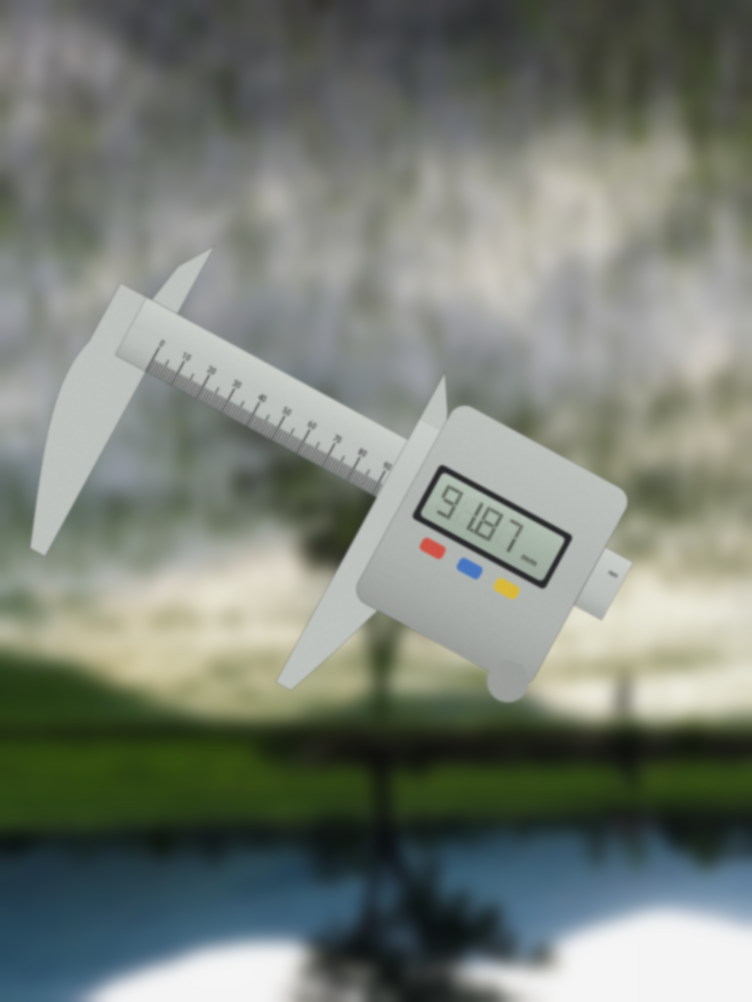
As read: 91.87
